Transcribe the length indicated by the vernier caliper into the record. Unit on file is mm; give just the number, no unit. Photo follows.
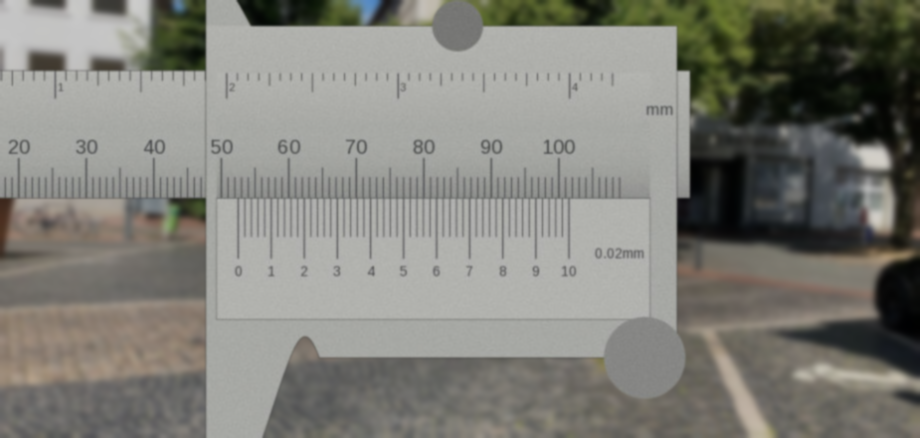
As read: 52.5
